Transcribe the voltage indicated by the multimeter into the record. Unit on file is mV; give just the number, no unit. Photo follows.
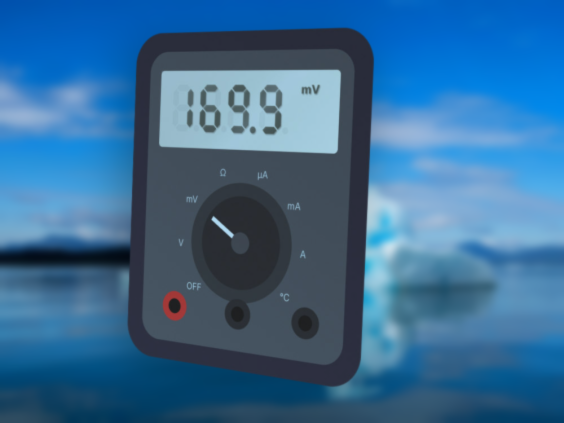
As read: 169.9
